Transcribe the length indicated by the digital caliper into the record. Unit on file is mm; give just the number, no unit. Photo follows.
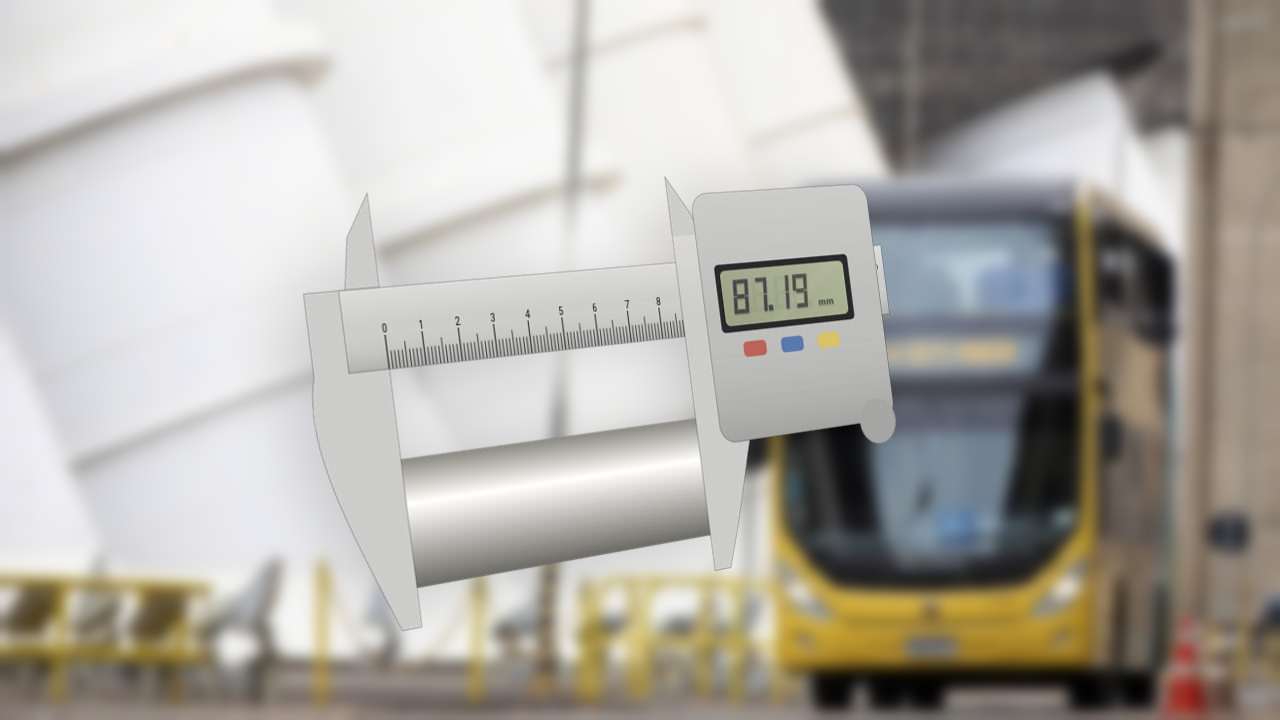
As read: 87.19
